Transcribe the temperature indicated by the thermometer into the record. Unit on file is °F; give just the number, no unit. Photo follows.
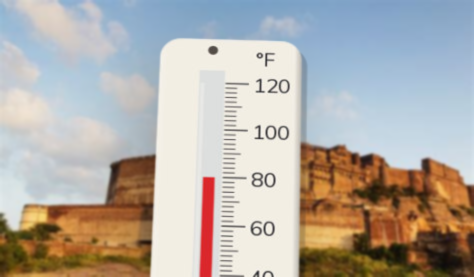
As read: 80
